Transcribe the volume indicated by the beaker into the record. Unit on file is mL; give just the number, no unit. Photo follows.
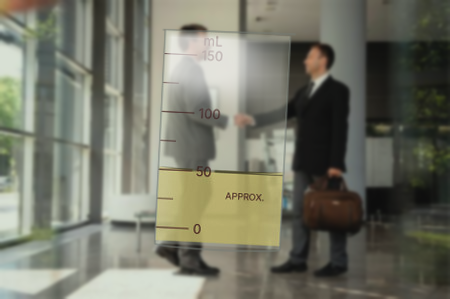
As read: 50
